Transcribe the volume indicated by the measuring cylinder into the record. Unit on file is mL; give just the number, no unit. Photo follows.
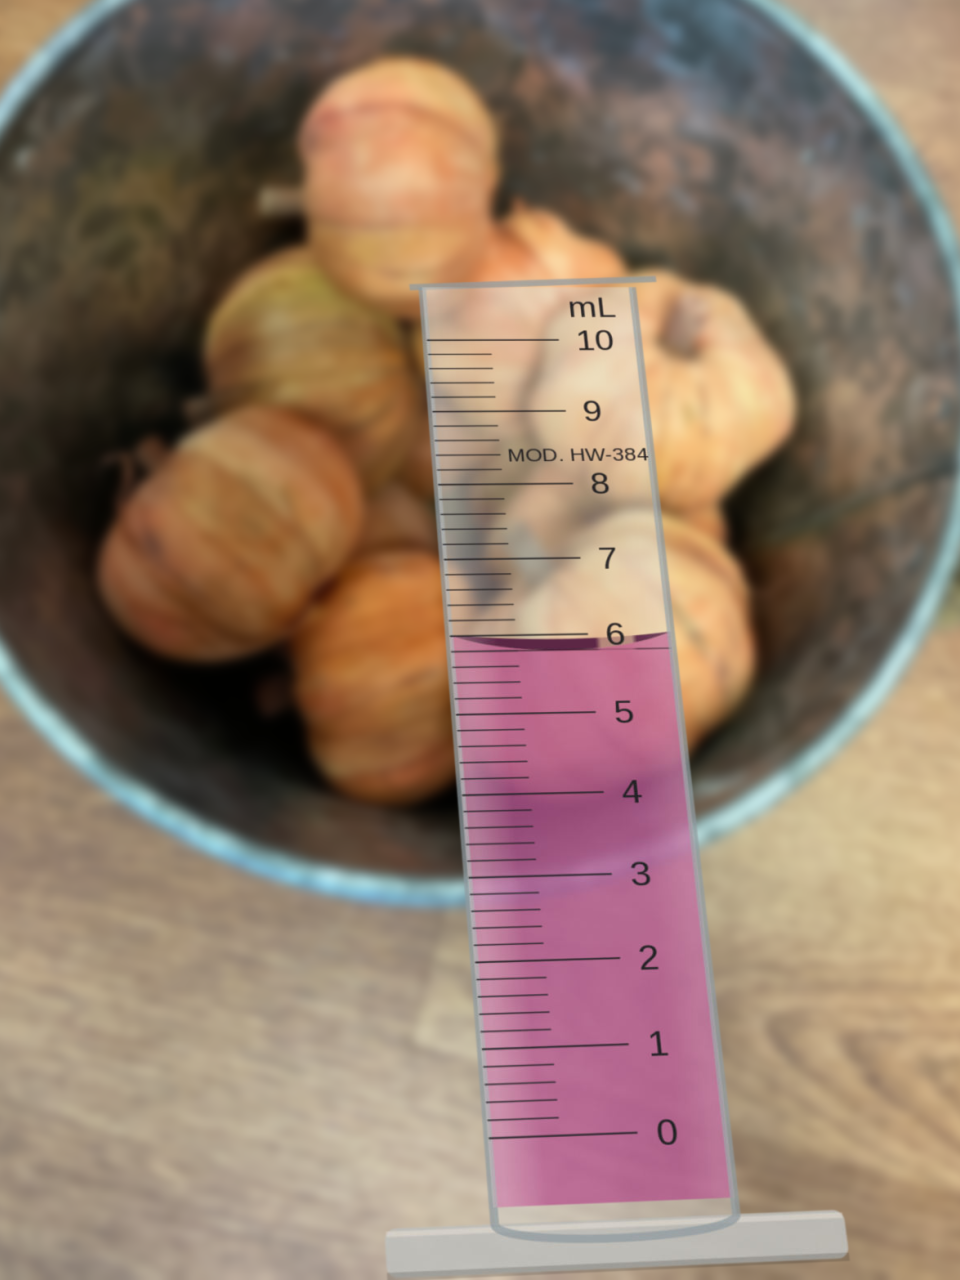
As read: 5.8
